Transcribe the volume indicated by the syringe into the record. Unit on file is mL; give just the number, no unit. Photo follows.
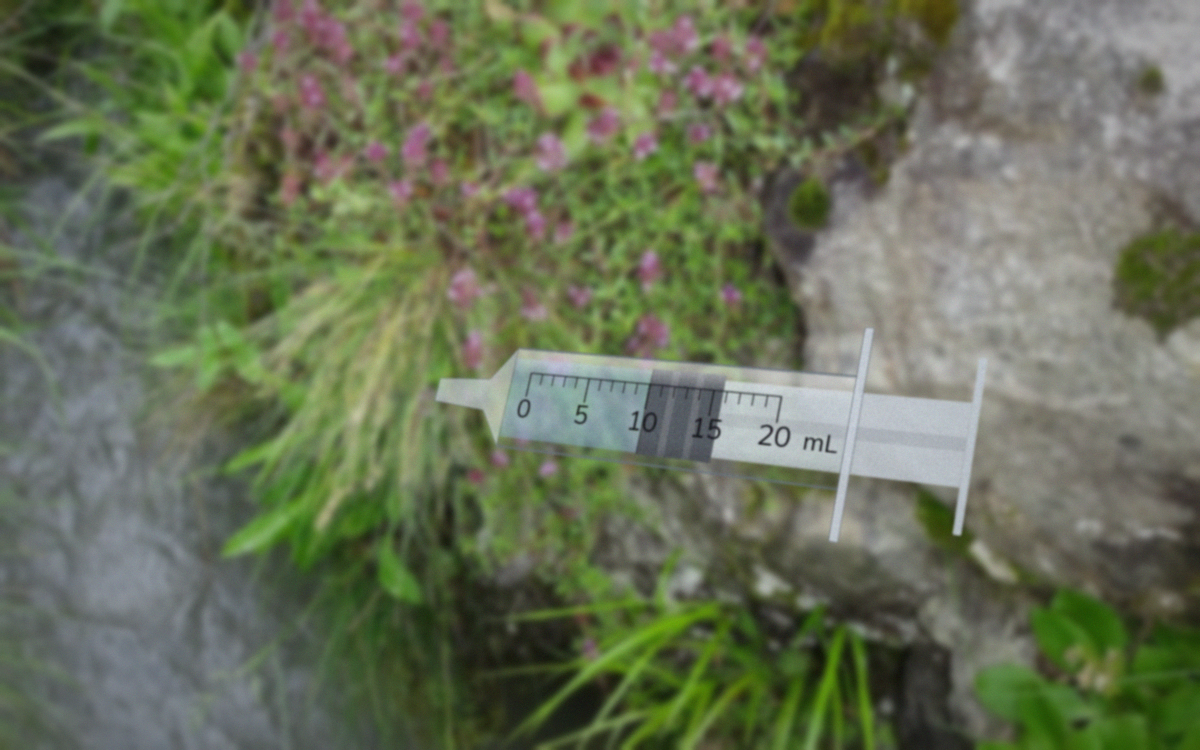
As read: 10
